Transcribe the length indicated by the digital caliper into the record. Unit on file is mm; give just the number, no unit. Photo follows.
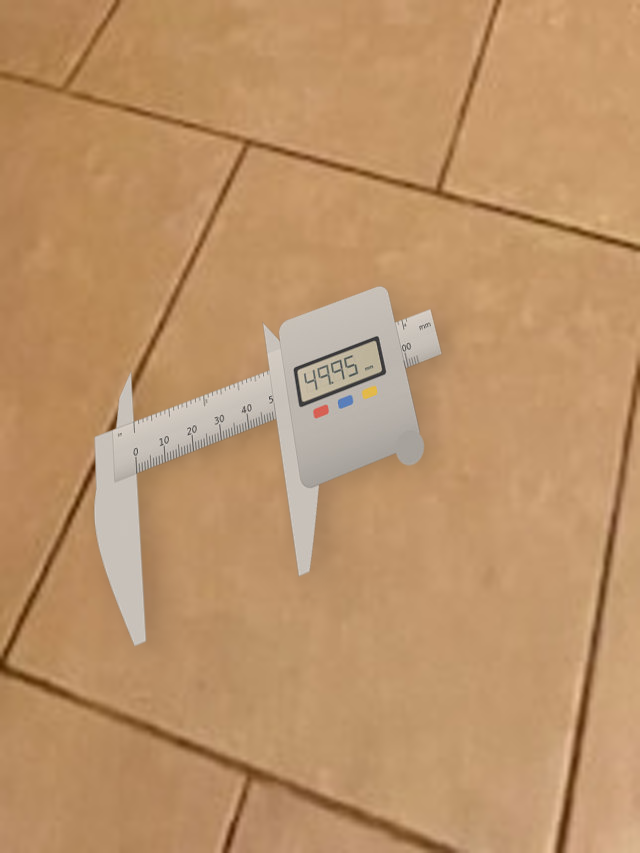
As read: 49.95
